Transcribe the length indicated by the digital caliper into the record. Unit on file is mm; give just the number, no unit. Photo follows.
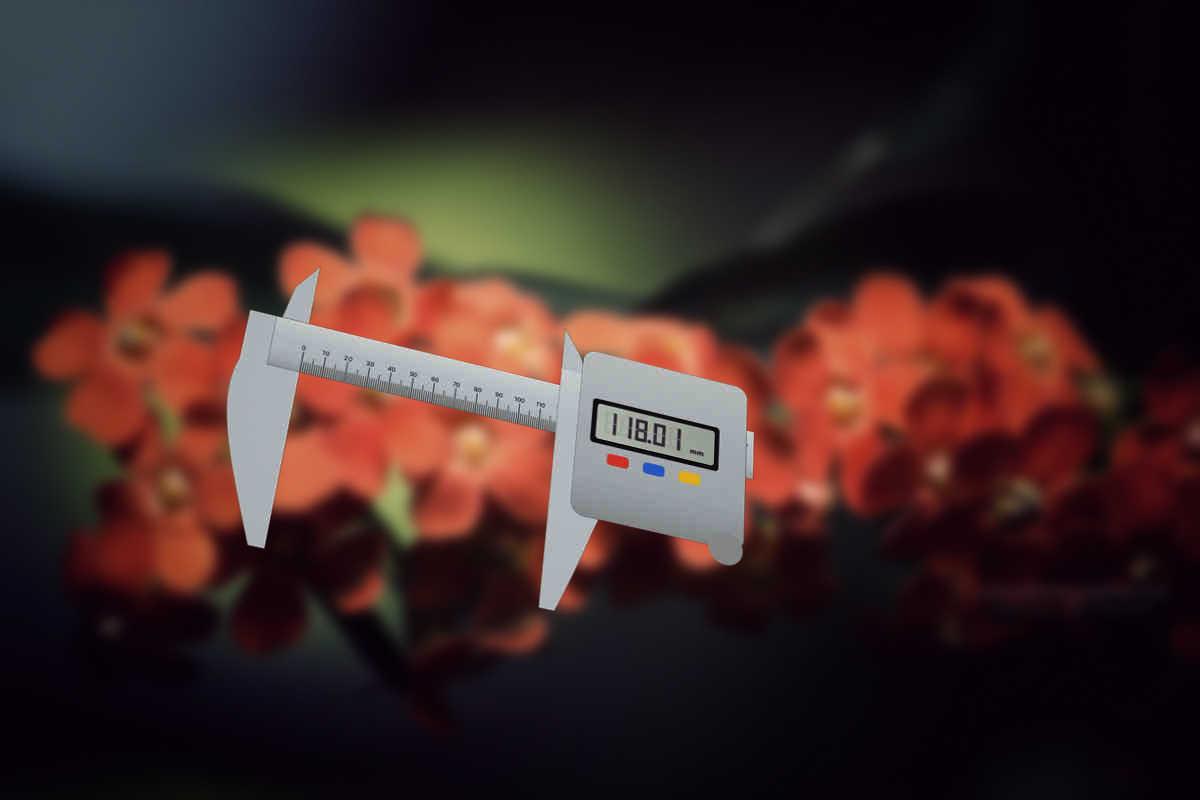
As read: 118.01
